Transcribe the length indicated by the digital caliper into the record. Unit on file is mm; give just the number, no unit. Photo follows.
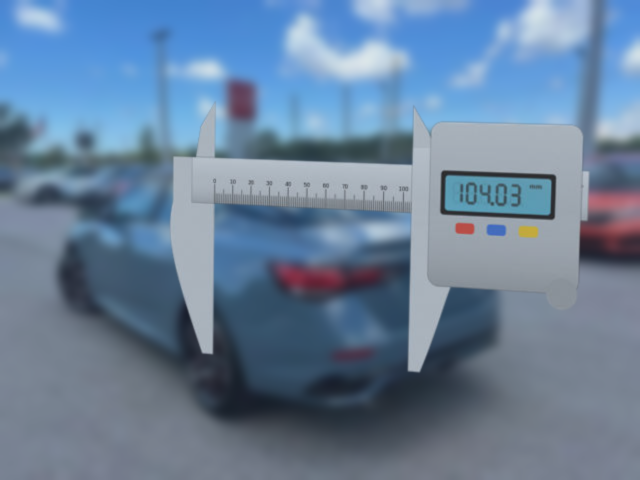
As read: 104.03
